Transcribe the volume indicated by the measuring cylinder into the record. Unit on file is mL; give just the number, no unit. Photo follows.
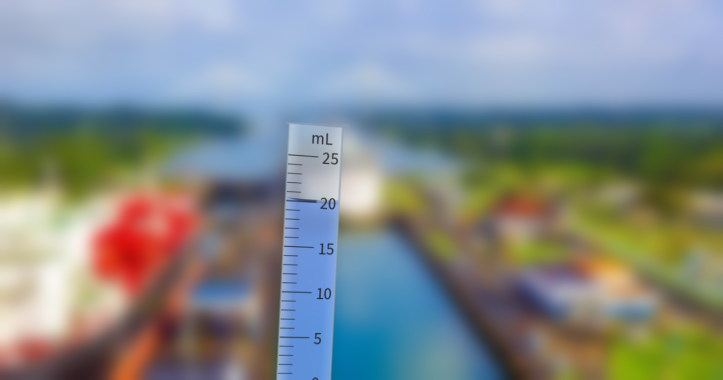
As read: 20
